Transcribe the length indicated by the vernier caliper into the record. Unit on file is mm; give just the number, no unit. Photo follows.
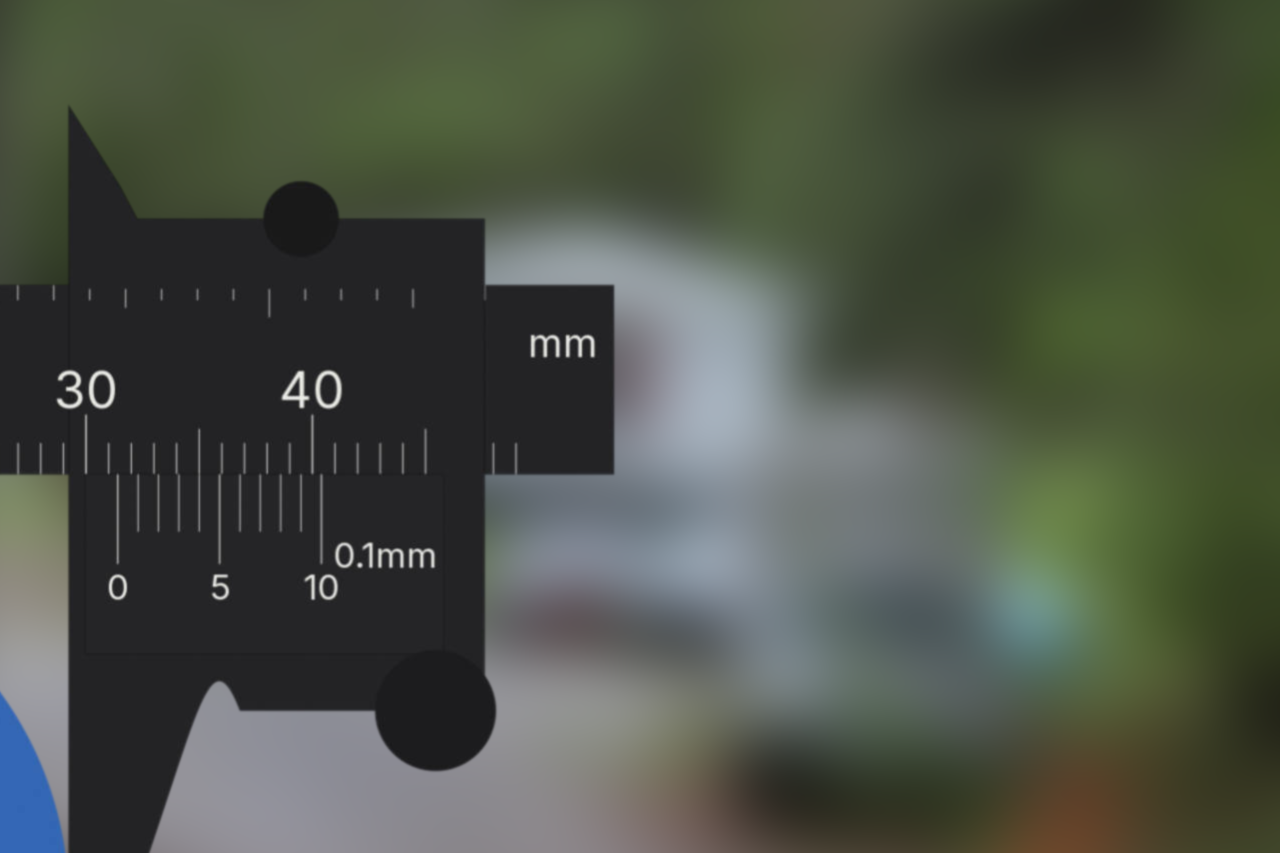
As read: 31.4
